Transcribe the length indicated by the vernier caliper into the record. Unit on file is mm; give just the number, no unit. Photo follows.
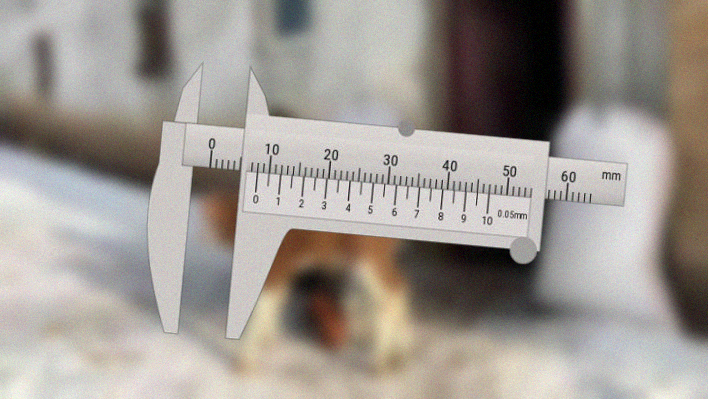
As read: 8.0
